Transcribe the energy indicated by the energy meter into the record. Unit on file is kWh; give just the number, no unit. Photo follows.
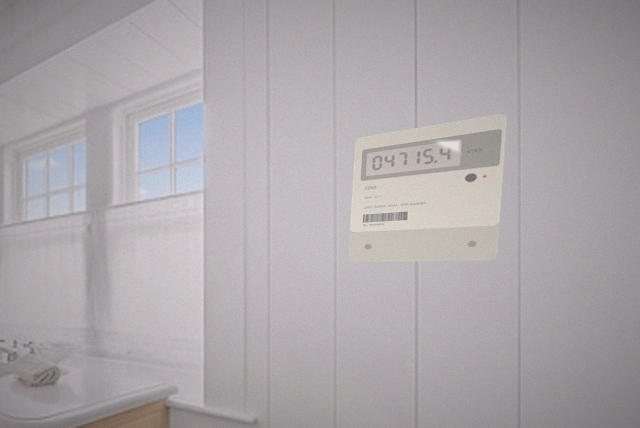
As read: 4715.4
